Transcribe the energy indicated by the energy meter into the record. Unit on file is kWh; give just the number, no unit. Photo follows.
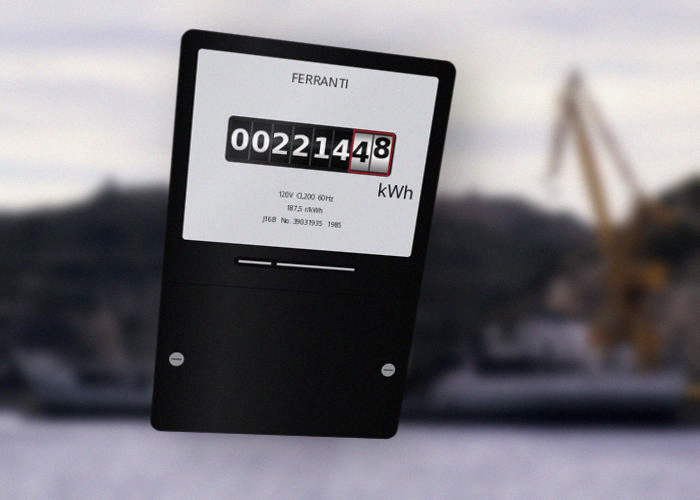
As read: 2214.48
